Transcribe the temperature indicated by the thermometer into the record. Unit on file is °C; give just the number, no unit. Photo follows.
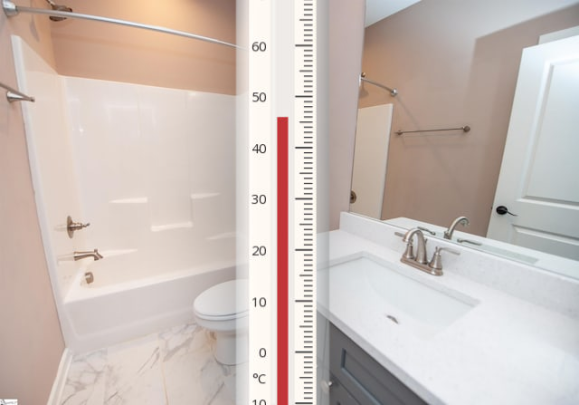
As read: 46
